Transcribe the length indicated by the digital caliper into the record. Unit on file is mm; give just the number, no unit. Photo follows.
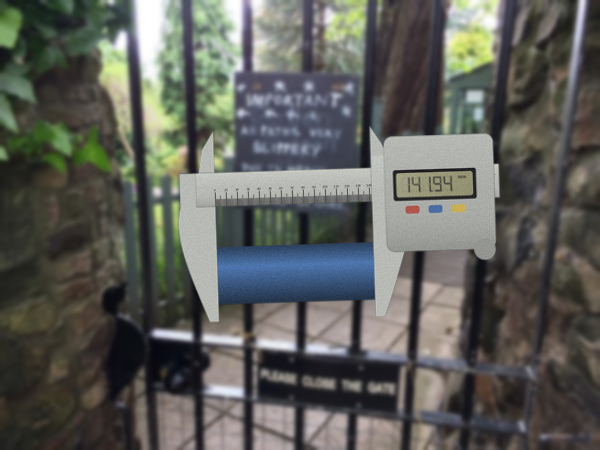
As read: 141.94
